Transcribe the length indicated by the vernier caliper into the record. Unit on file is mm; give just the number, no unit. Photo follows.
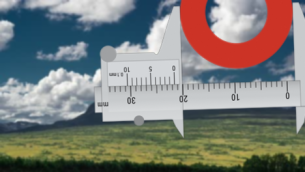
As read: 21.6
